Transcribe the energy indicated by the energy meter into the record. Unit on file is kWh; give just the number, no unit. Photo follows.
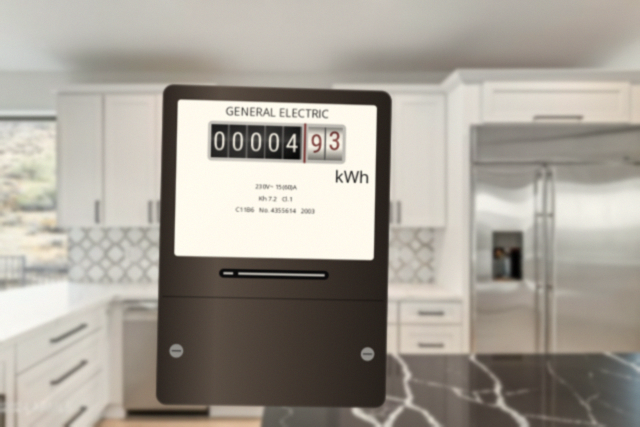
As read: 4.93
